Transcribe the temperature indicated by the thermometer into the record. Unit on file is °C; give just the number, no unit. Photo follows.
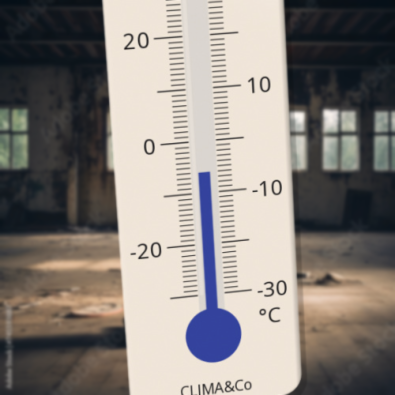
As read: -6
